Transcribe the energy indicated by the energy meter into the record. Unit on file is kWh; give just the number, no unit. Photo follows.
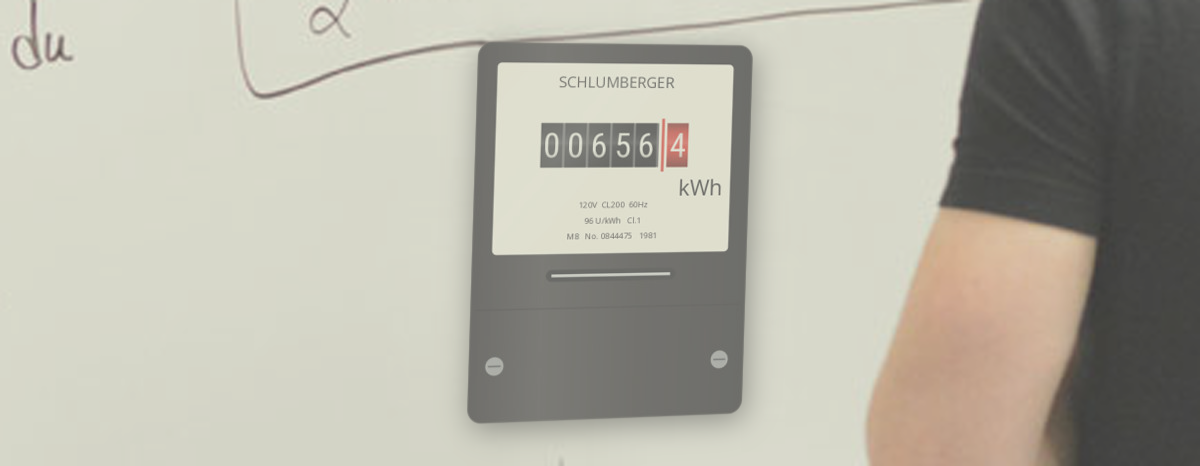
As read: 656.4
